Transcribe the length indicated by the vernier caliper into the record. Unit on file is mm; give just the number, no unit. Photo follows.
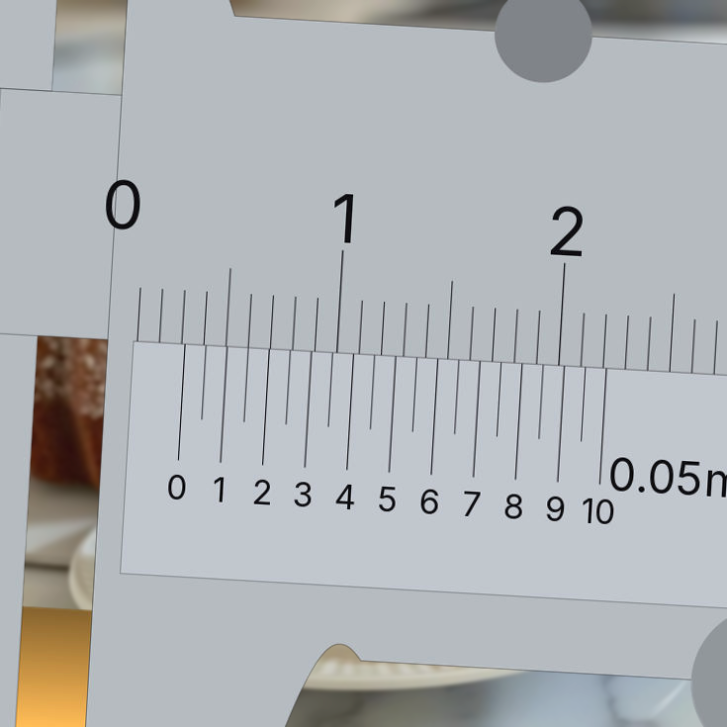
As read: 3.15
